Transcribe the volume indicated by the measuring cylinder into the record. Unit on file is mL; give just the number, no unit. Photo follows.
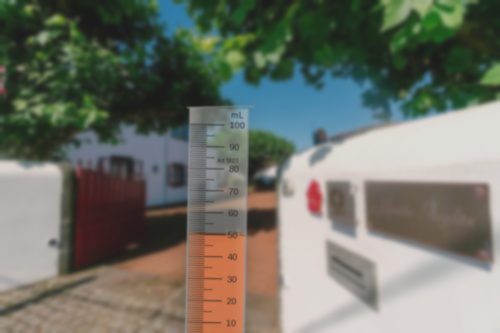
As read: 50
